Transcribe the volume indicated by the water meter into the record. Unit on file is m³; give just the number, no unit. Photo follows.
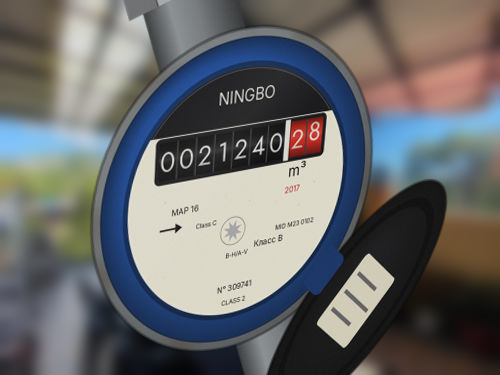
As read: 21240.28
